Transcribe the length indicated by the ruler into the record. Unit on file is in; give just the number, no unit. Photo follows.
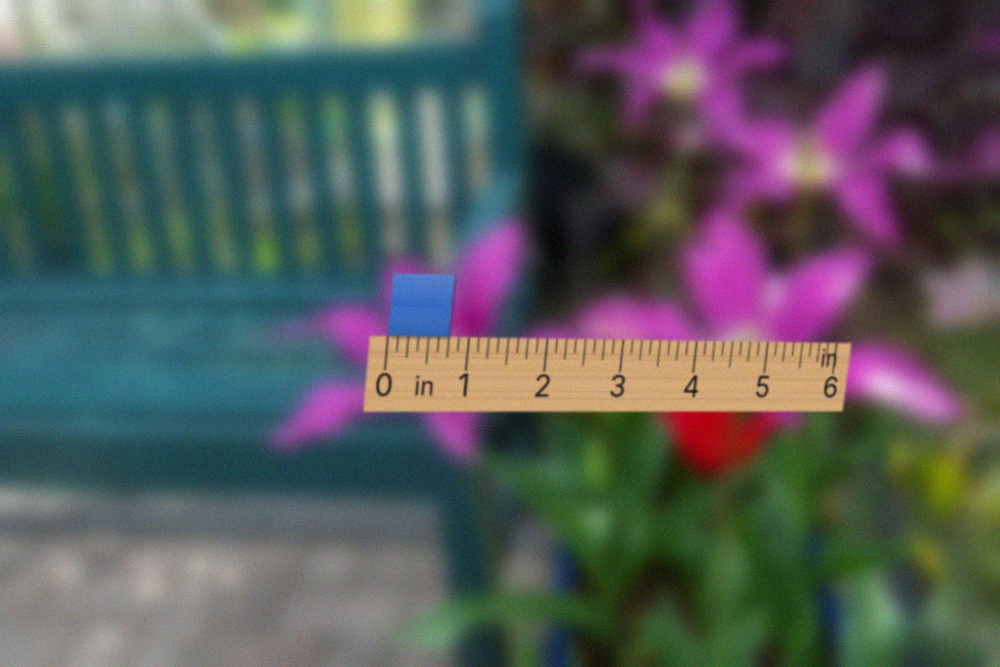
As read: 0.75
